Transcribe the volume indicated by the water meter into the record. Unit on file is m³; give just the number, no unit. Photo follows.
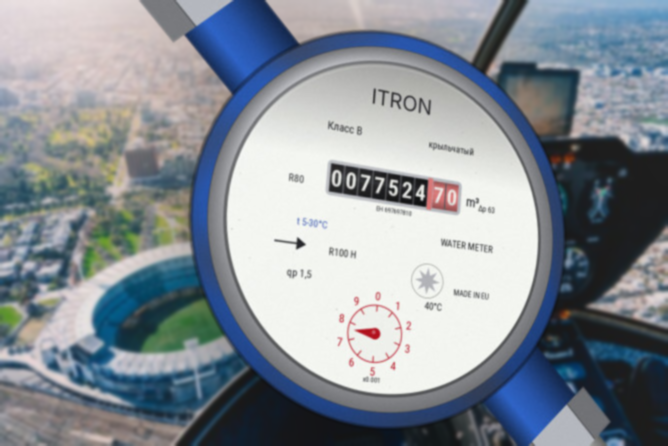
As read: 77524.707
